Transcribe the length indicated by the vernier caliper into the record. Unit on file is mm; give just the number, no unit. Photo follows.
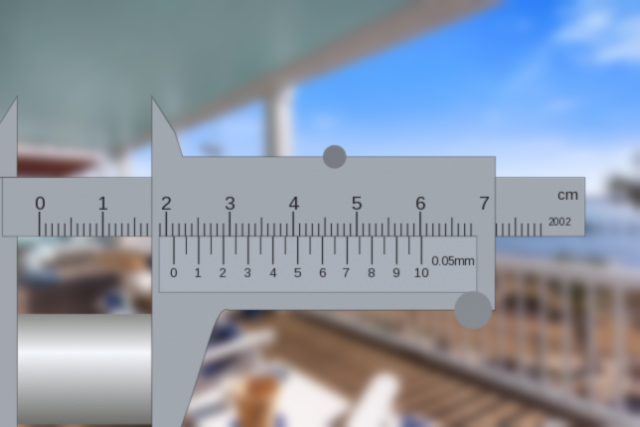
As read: 21.2
